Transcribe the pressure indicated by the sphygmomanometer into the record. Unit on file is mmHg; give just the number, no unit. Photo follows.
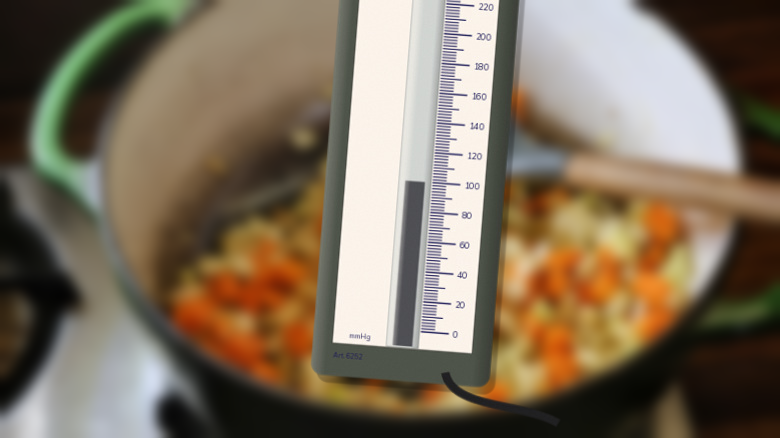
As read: 100
